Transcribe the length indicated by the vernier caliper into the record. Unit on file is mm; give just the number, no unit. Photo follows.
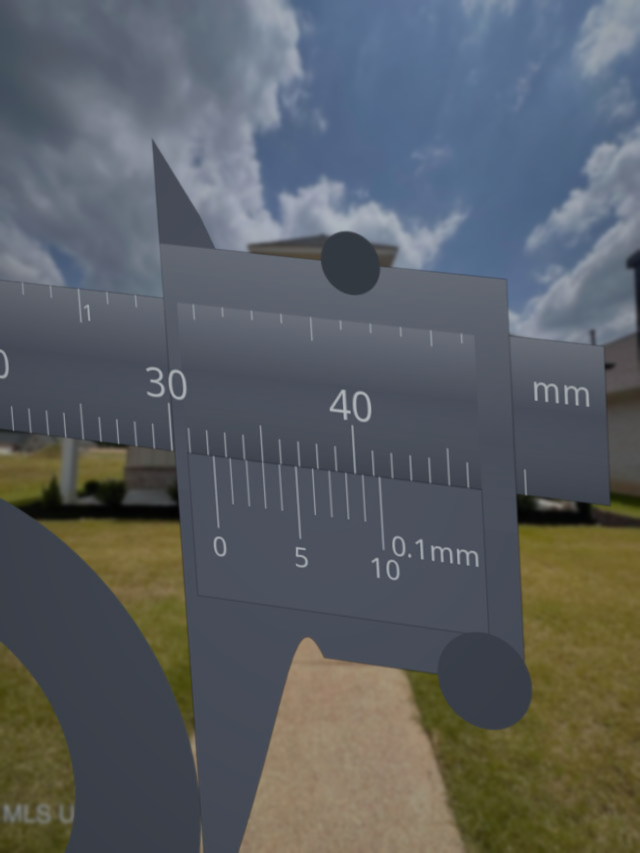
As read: 32.3
